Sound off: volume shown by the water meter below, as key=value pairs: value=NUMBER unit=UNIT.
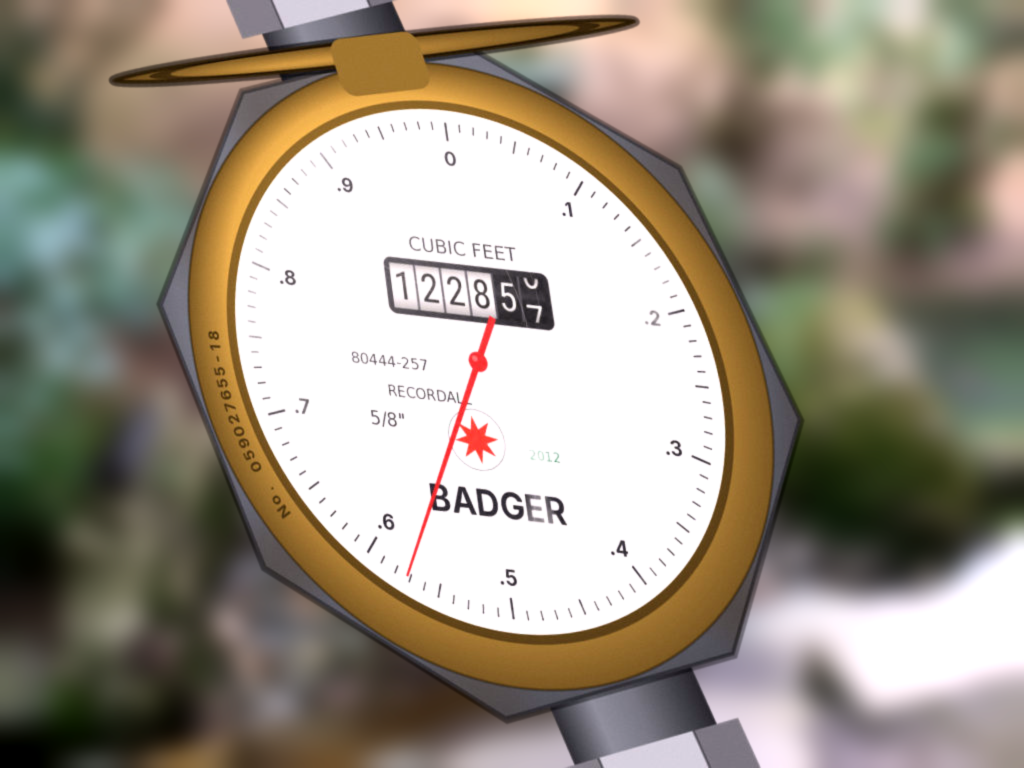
value=122856.57 unit=ft³
